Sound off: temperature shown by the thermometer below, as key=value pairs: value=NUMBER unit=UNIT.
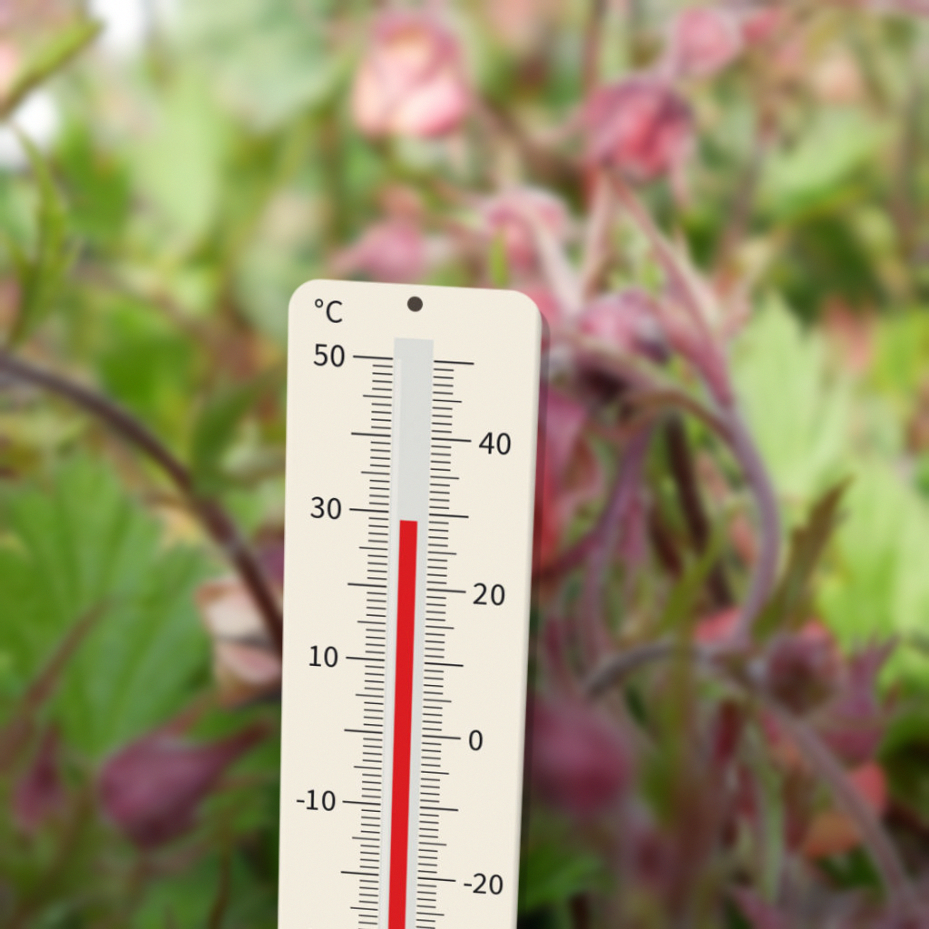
value=29 unit=°C
